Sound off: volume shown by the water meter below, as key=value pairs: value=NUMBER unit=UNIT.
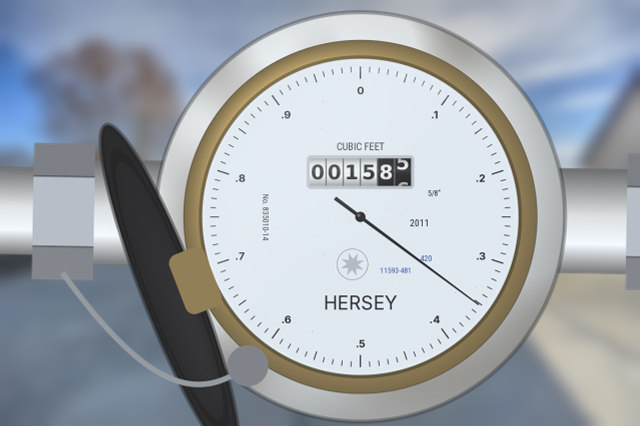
value=1585.35 unit=ft³
